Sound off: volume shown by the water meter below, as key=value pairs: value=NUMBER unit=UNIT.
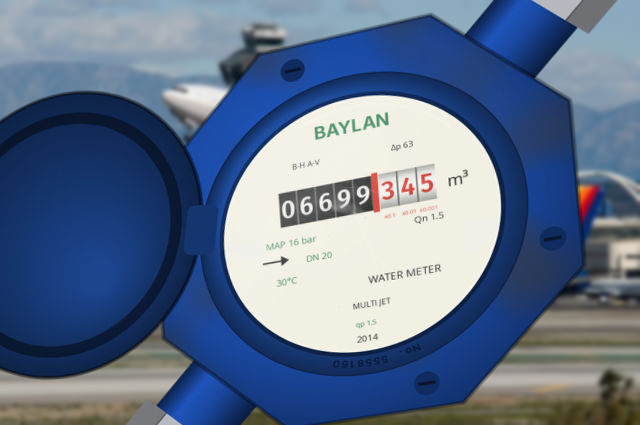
value=6699.345 unit=m³
